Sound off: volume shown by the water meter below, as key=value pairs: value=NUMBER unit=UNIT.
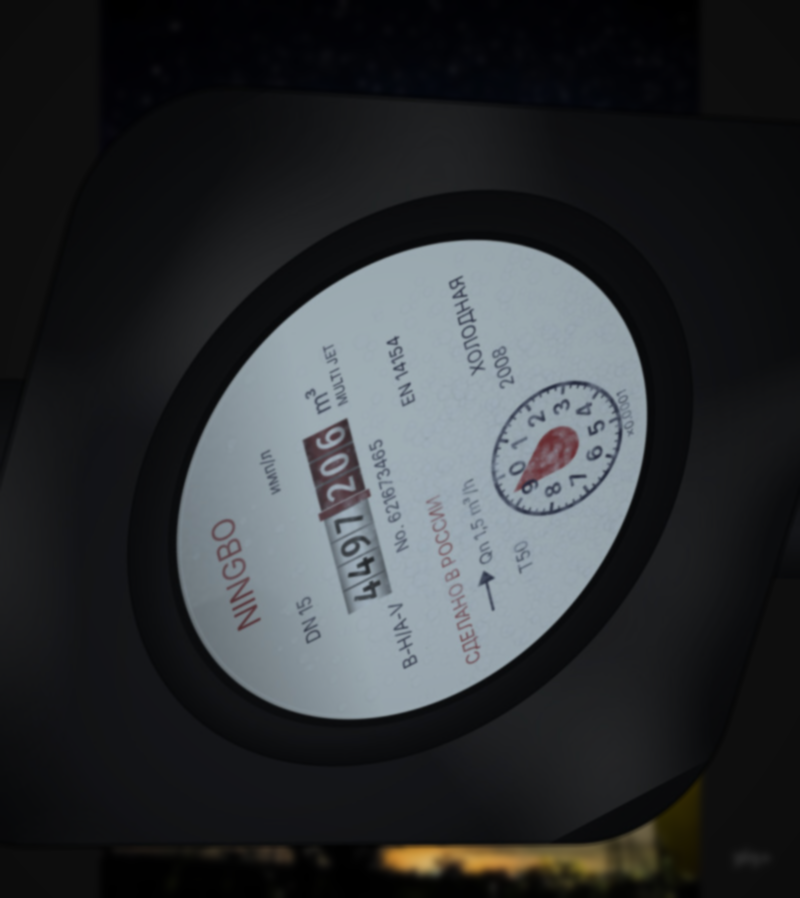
value=4497.2059 unit=m³
